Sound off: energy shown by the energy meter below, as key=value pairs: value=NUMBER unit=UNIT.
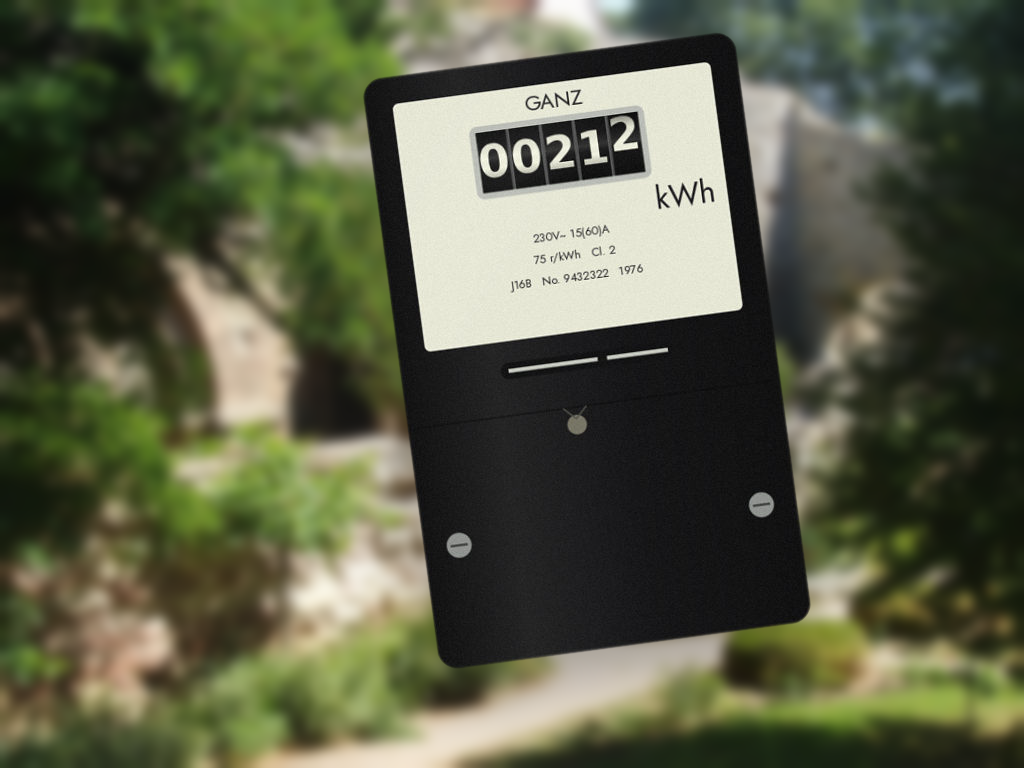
value=212 unit=kWh
